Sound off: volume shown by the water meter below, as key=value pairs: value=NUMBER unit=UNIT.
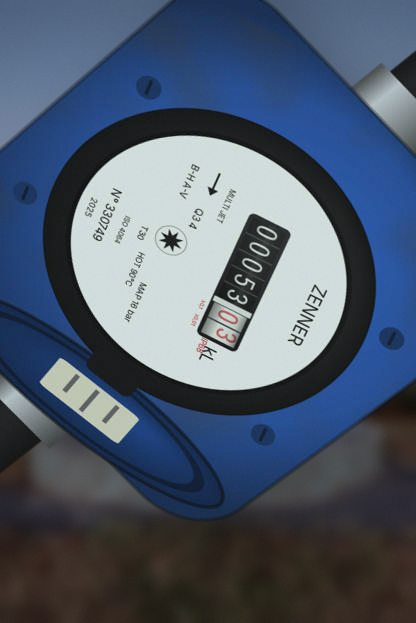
value=53.03 unit=kL
